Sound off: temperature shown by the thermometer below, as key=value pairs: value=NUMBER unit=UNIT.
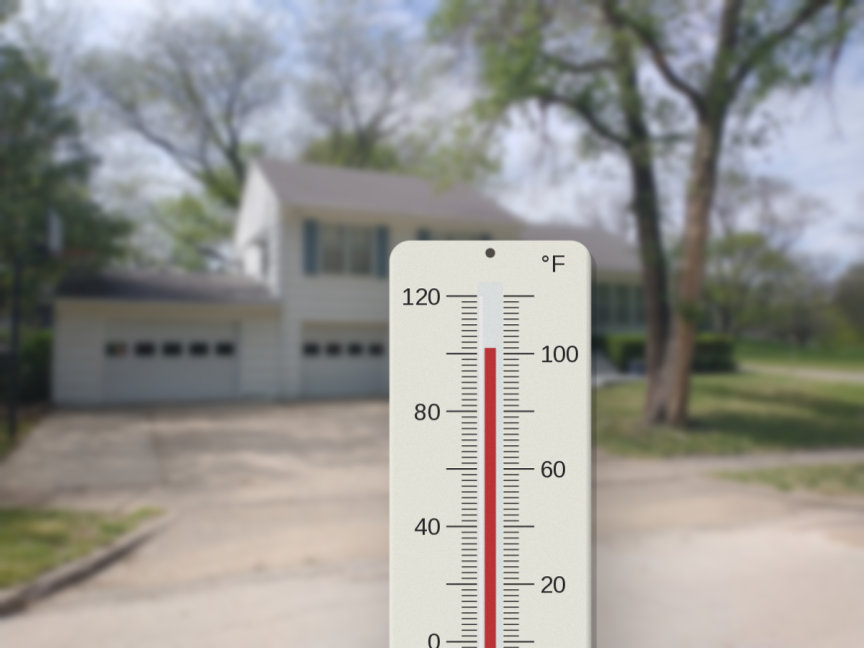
value=102 unit=°F
